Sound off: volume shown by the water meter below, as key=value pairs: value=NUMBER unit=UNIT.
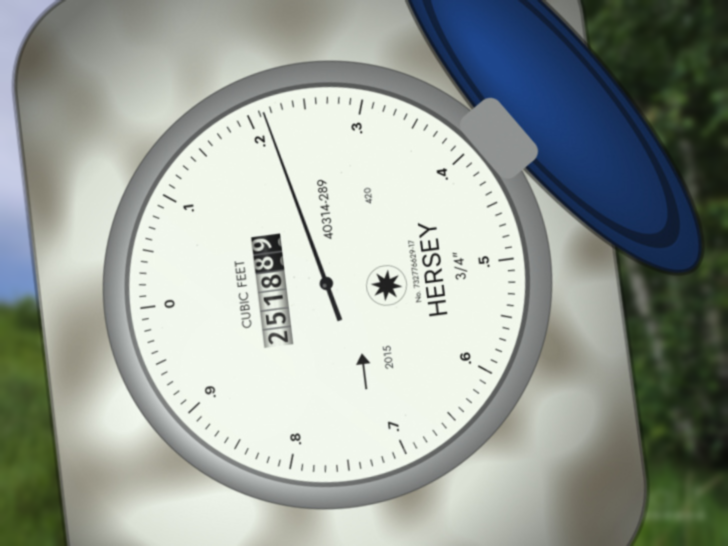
value=251889.21 unit=ft³
